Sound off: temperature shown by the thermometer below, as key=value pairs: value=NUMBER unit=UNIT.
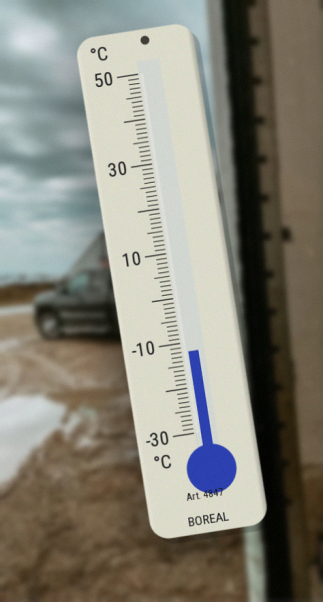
value=-12 unit=°C
